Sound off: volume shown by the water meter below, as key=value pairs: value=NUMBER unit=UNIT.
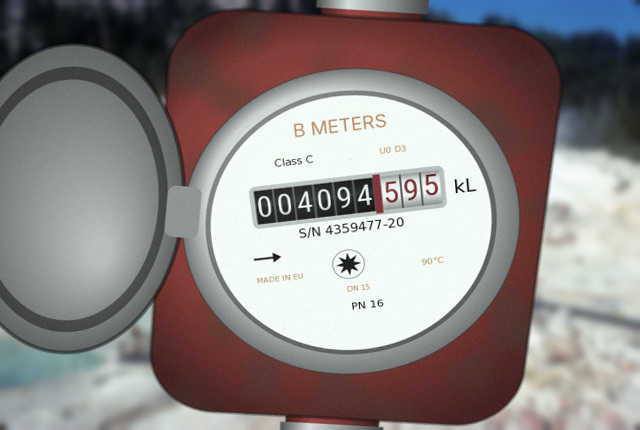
value=4094.595 unit=kL
